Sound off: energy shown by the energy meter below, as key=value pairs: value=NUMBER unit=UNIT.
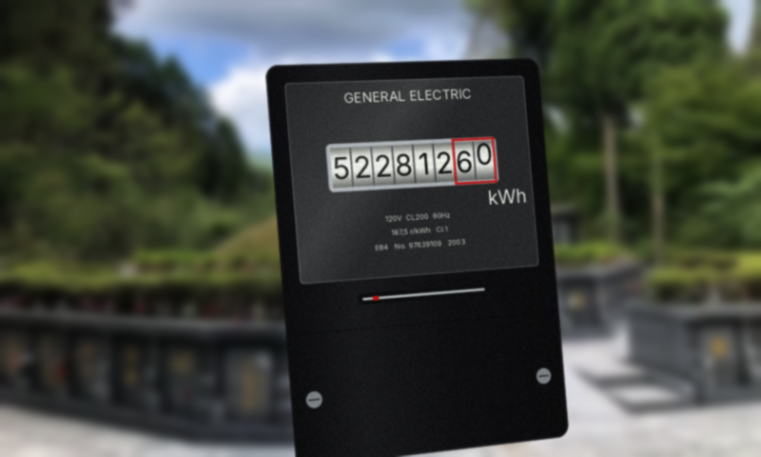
value=522812.60 unit=kWh
